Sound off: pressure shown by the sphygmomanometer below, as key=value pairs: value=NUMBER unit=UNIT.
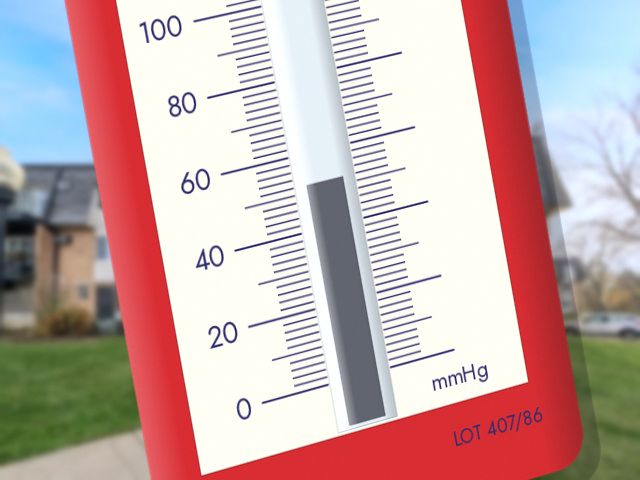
value=52 unit=mmHg
